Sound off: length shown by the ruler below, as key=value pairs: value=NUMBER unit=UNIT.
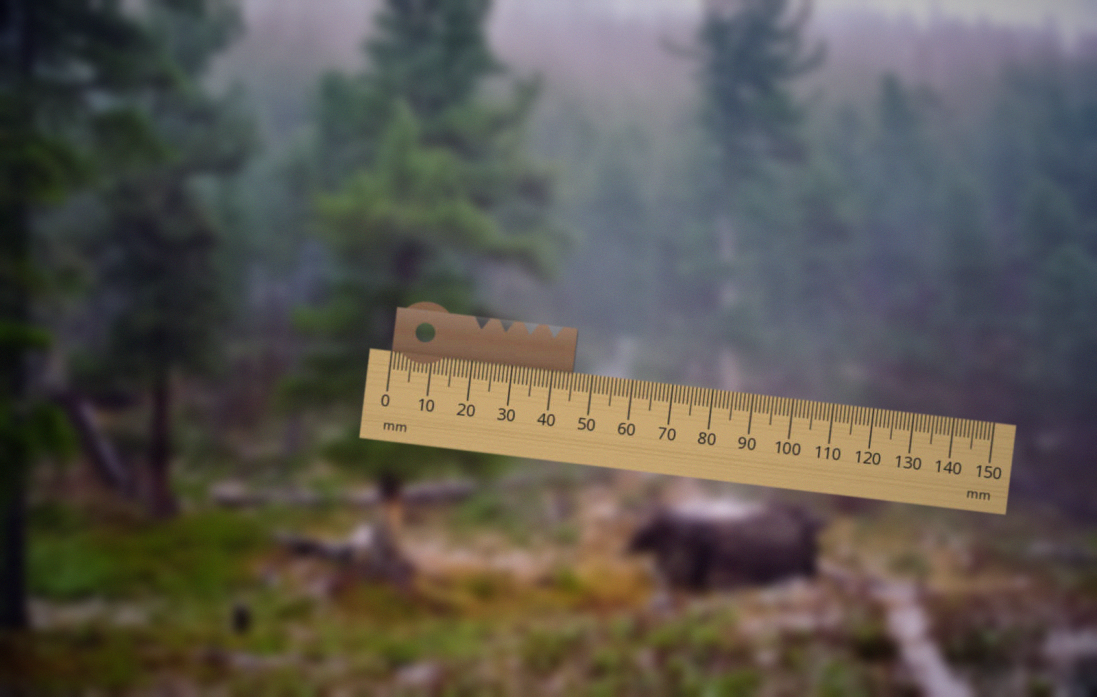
value=45 unit=mm
